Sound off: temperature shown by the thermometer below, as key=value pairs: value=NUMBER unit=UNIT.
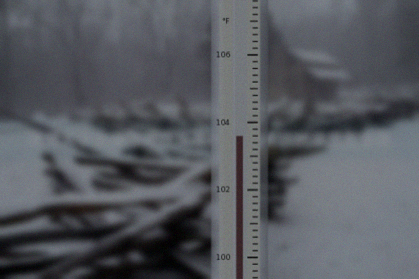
value=103.6 unit=°F
